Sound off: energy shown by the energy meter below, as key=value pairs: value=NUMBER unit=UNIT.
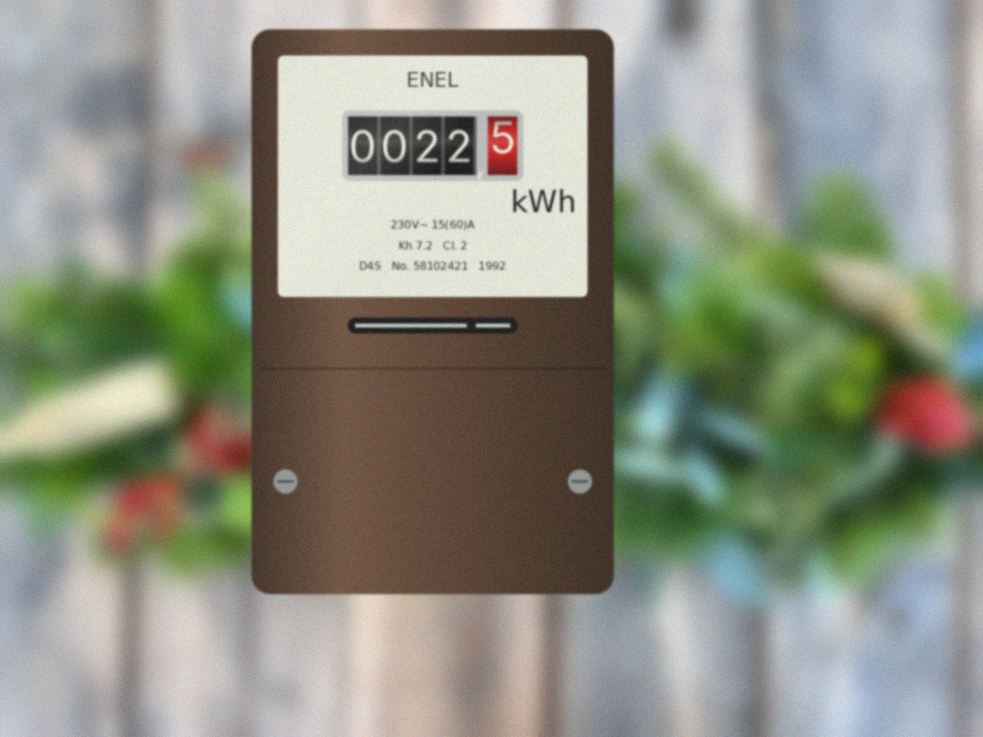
value=22.5 unit=kWh
